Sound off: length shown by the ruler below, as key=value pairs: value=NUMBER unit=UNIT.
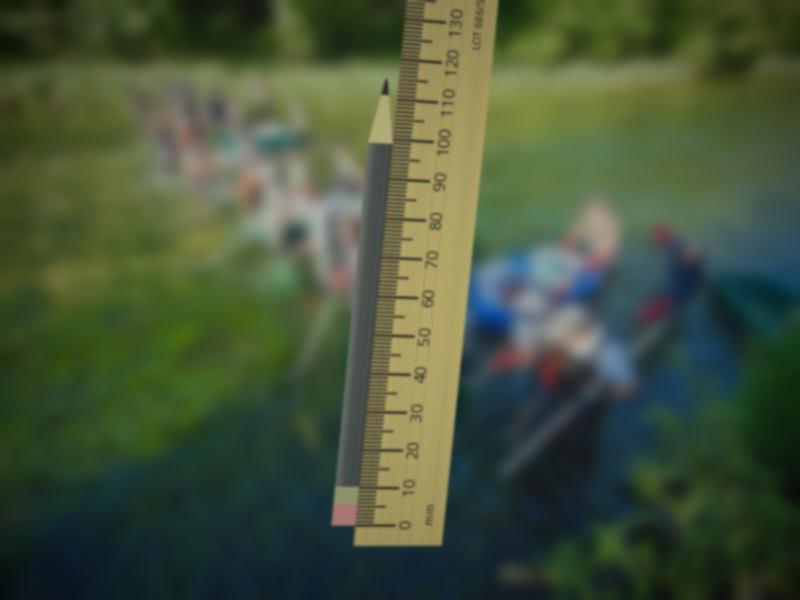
value=115 unit=mm
